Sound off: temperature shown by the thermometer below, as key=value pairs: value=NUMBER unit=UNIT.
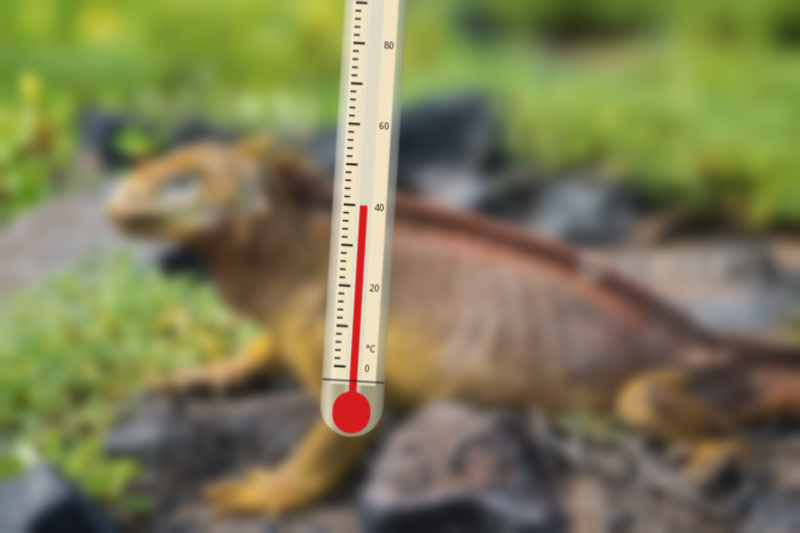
value=40 unit=°C
